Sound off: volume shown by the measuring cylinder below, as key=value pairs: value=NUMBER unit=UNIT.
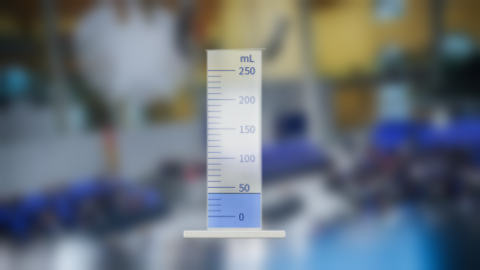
value=40 unit=mL
